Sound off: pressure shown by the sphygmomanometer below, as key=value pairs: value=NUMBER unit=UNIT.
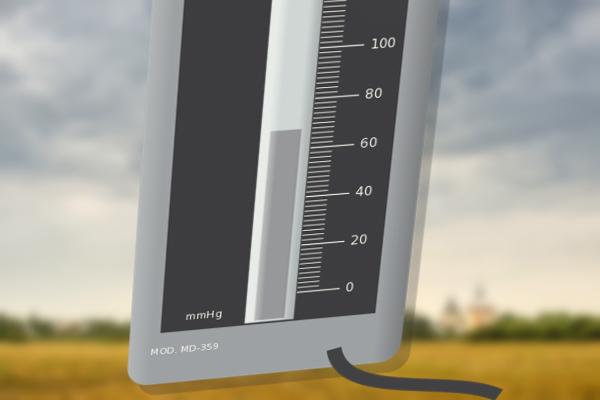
value=68 unit=mmHg
